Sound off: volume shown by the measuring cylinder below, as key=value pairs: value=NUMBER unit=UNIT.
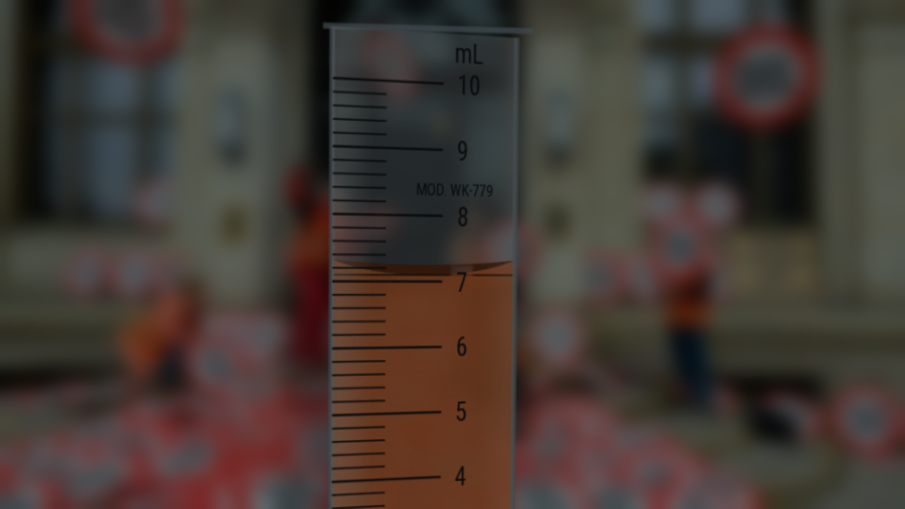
value=7.1 unit=mL
